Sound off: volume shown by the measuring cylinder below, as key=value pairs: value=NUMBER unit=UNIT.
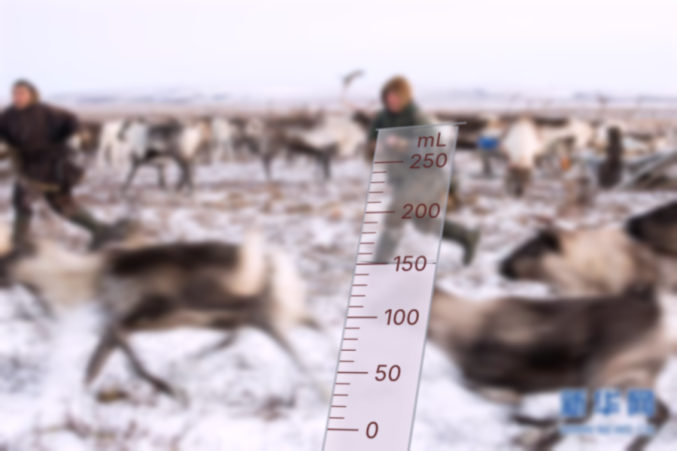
value=150 unit=mL
